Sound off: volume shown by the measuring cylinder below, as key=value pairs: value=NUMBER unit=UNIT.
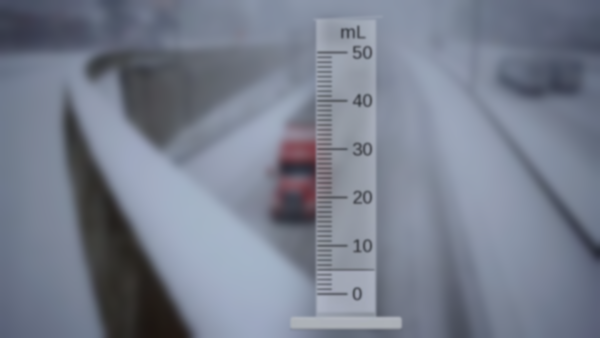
value=5 unit=mL
